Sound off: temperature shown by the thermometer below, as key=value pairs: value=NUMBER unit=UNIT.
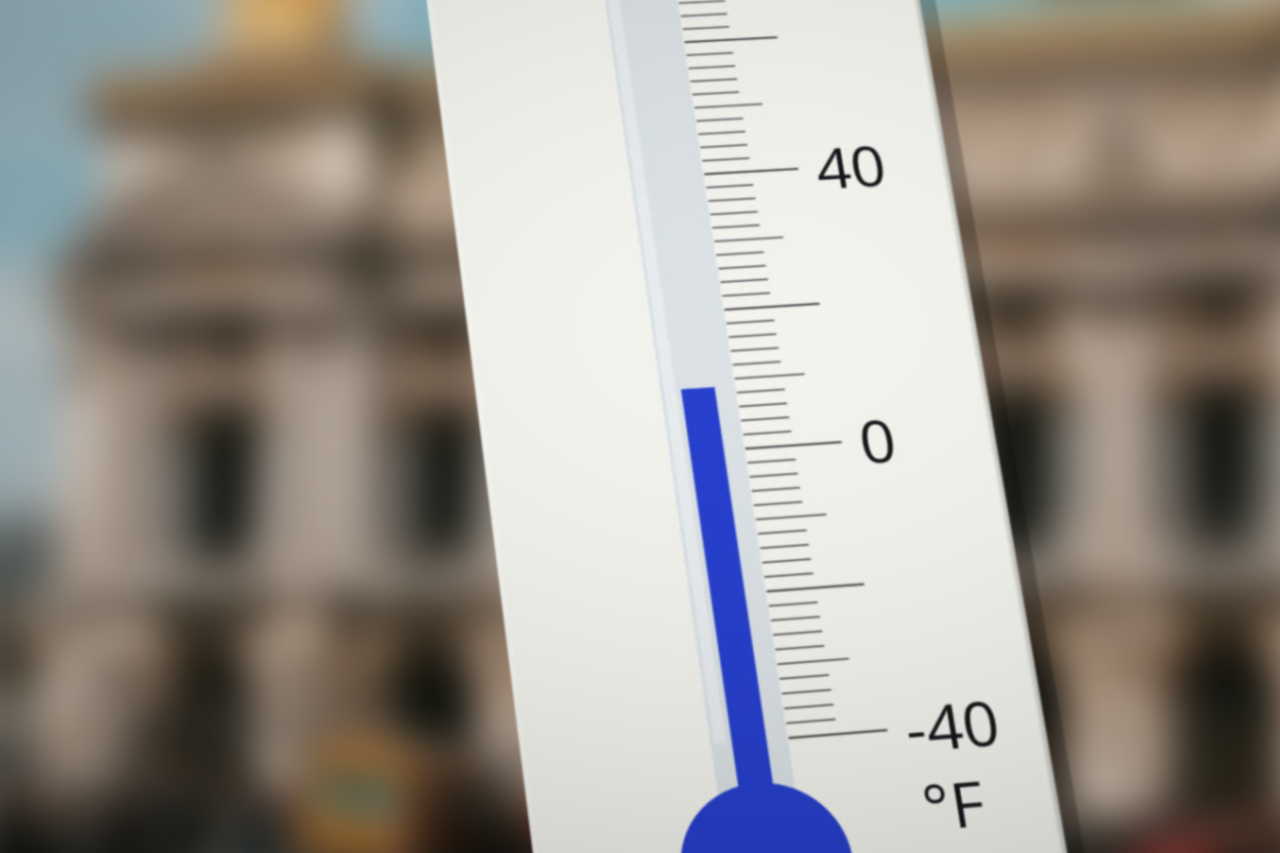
value=9 unit=°F
